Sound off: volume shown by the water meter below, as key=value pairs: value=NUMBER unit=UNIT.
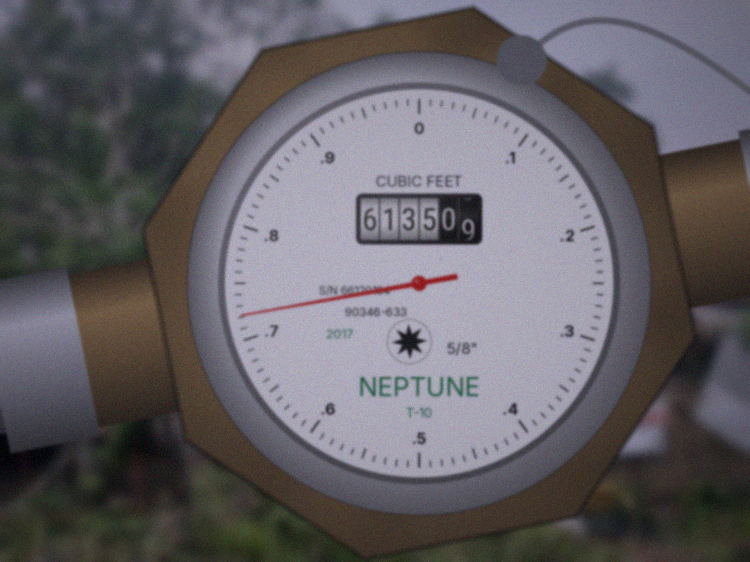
value=613508.72 unit=ft³
